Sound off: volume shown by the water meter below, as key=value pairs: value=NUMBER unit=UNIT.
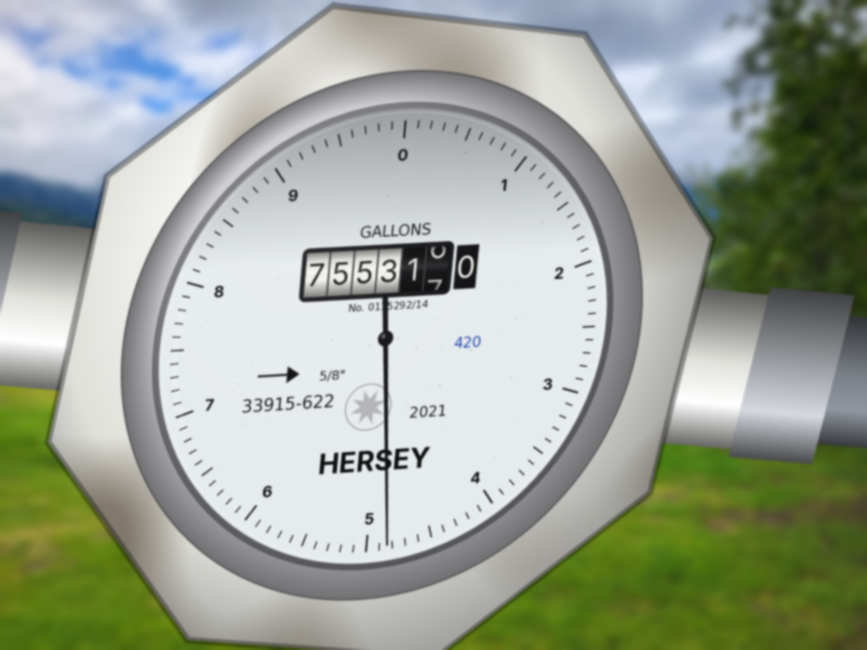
value=7553164.8 unit=gal
